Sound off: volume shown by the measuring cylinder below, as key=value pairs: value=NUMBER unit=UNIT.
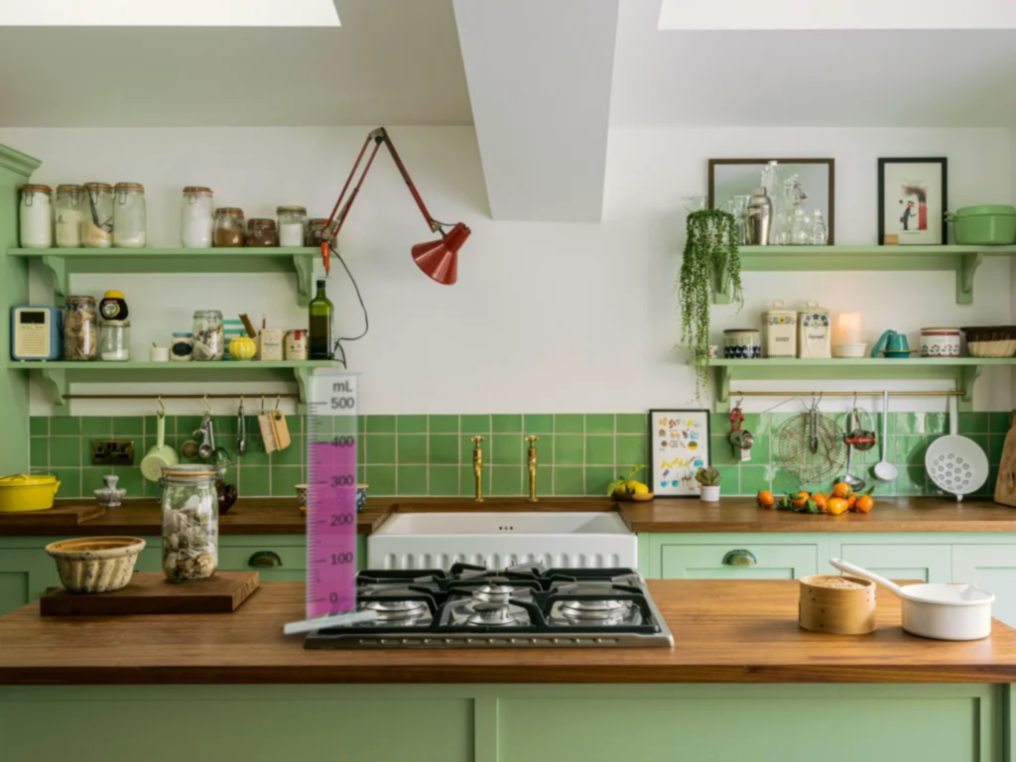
value=400 unit=mL
